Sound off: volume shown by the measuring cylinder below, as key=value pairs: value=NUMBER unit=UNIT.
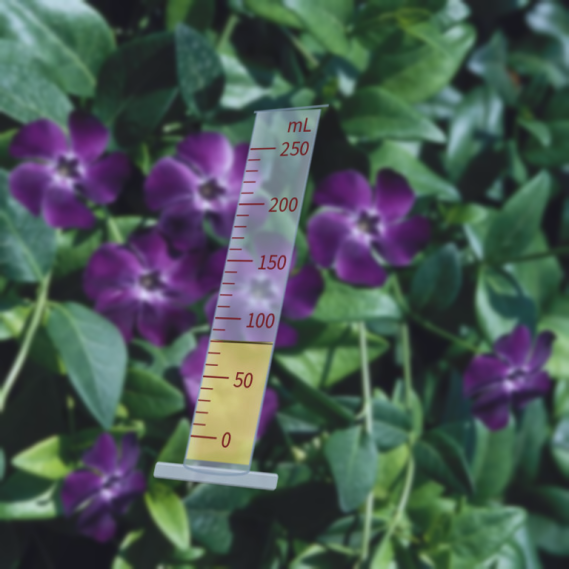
value=80 unit=mL
